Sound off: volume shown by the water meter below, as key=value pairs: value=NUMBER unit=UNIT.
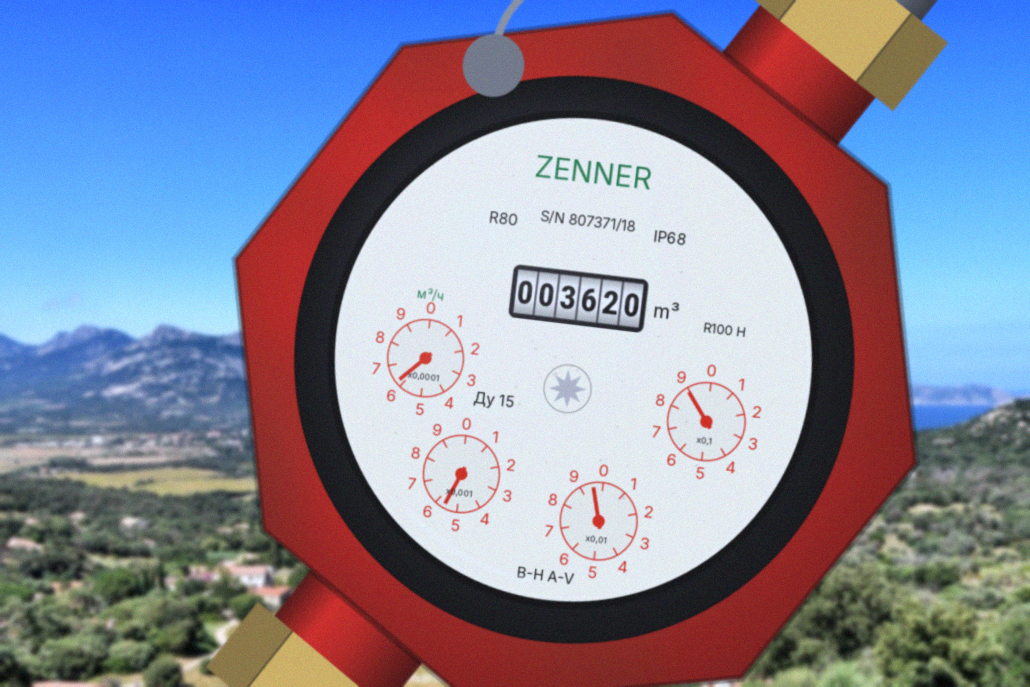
value=3620.8956 unit=m³
